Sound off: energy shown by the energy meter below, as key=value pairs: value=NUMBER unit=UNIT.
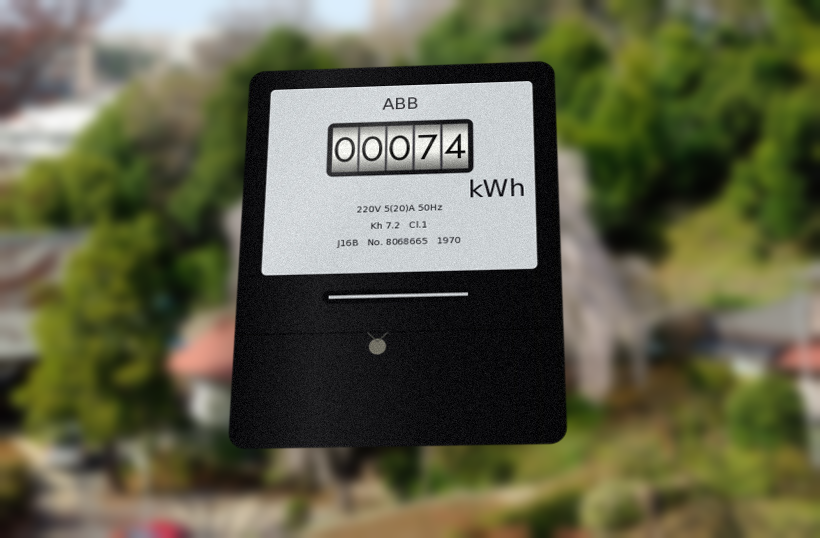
value=74 unit=kWh
